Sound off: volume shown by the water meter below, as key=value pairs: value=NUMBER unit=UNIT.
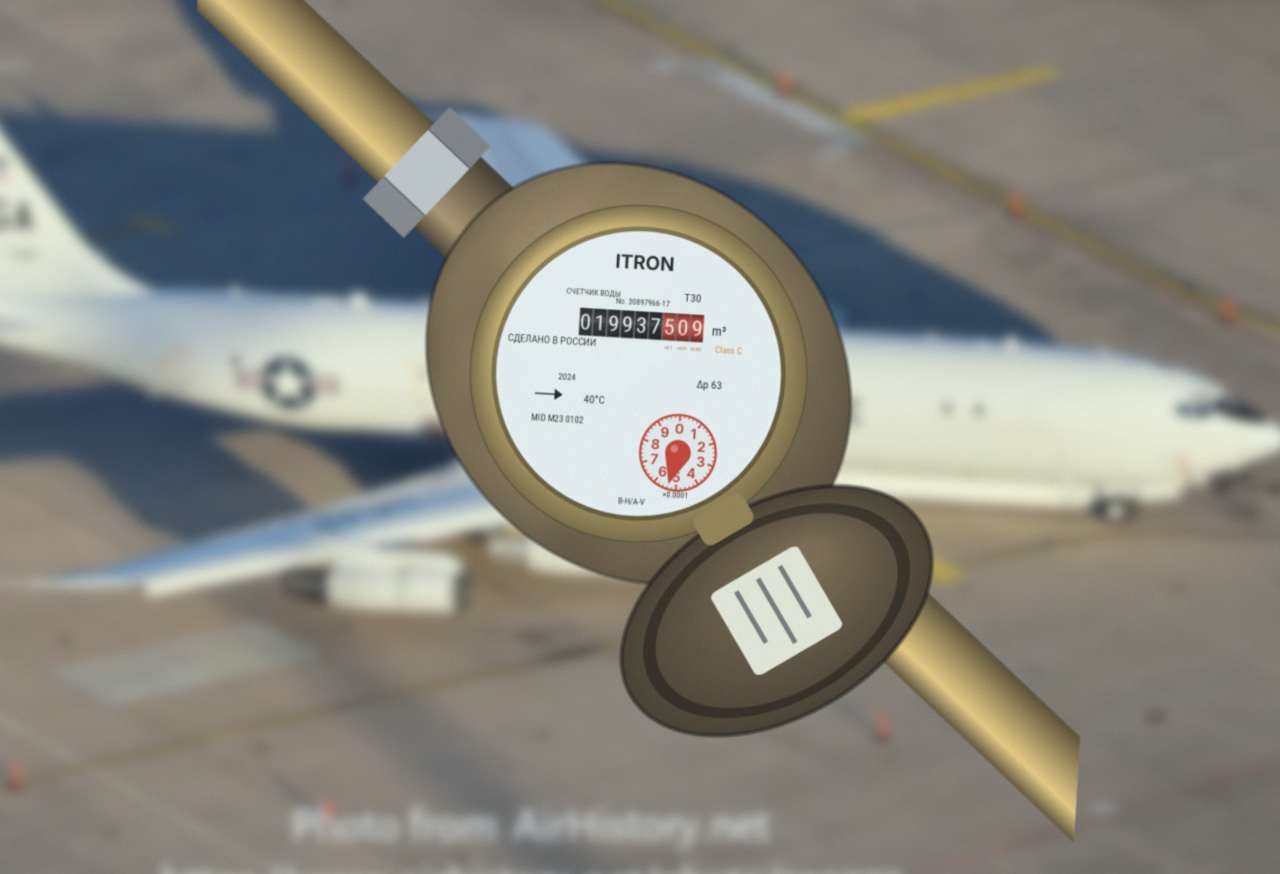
value=19937.5095 unit=m³
